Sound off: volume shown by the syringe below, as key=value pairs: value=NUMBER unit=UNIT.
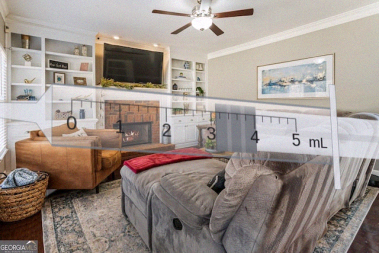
value=3.1 unit=mL
